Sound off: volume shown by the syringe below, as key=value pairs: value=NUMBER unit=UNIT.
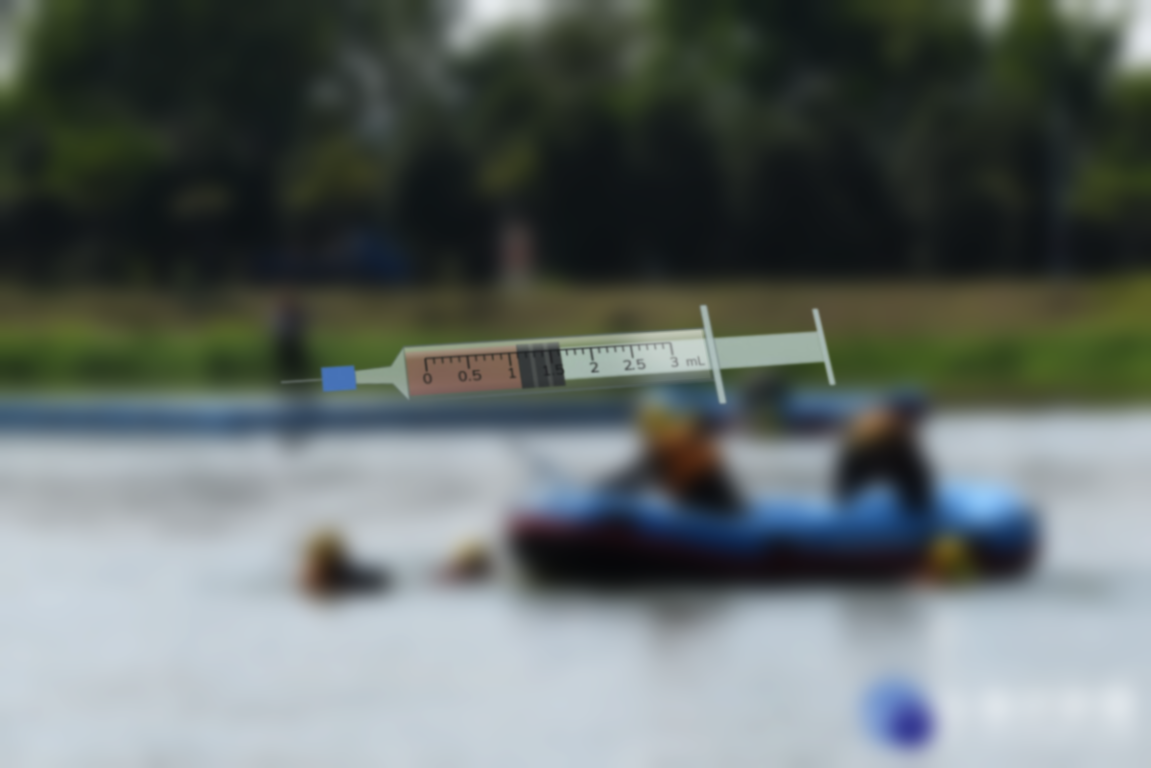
value=1.1 unit=mL
